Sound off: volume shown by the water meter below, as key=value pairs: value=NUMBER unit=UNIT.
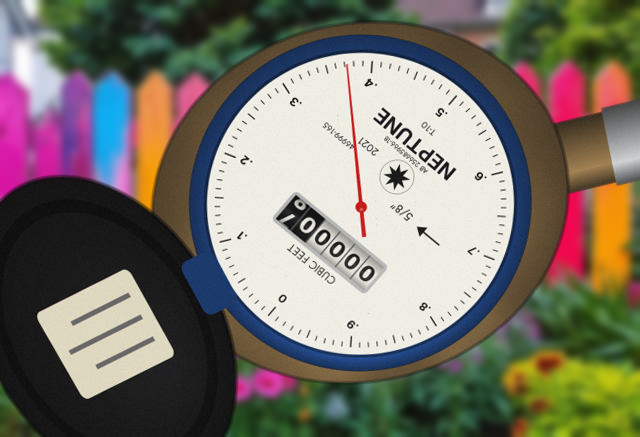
value=7.37 unit=ft³
